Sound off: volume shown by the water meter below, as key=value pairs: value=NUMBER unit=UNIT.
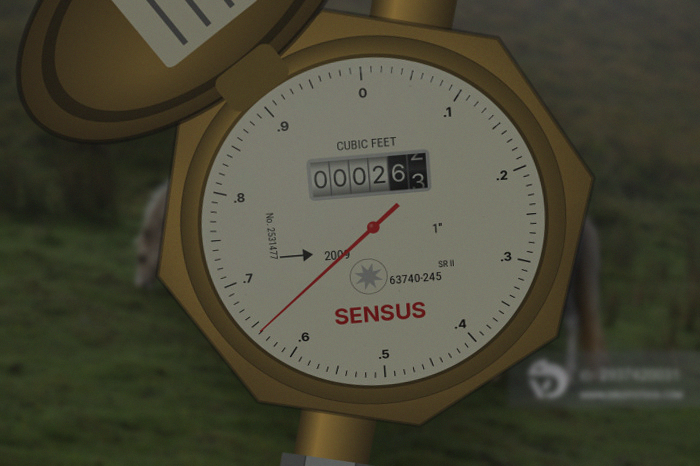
value=262.64 unit=ft³
